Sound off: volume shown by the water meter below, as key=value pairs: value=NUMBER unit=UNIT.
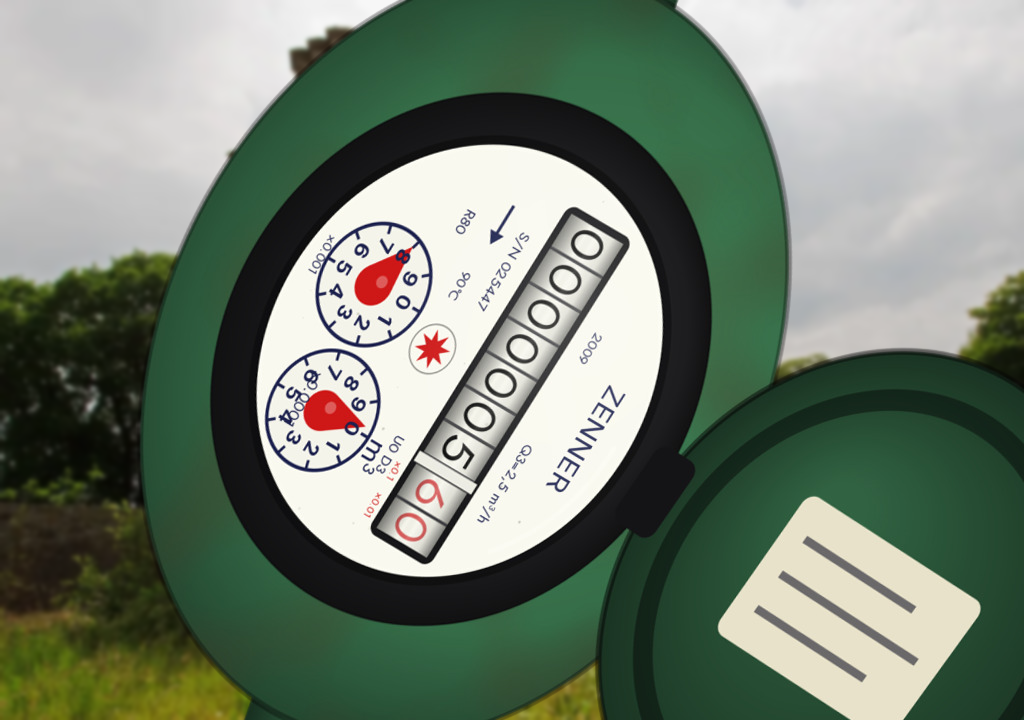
value=5.6079 unit=m³
